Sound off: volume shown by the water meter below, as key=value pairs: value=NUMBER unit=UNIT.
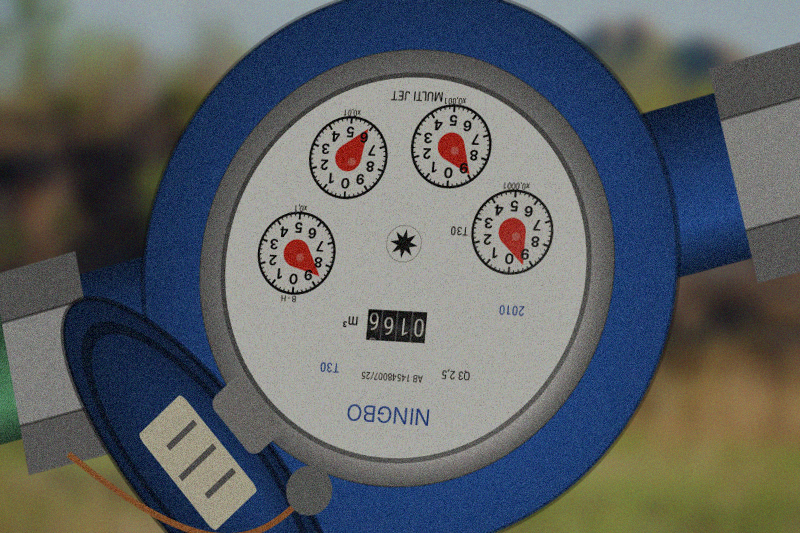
value=165.8589 unit=m³
